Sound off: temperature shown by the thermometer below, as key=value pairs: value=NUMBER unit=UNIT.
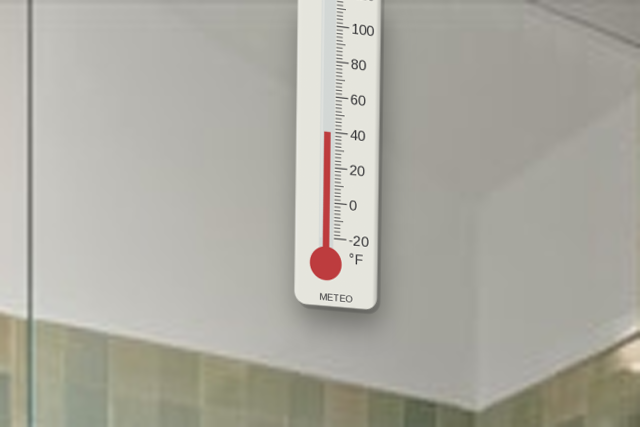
value=40 unit=°F
